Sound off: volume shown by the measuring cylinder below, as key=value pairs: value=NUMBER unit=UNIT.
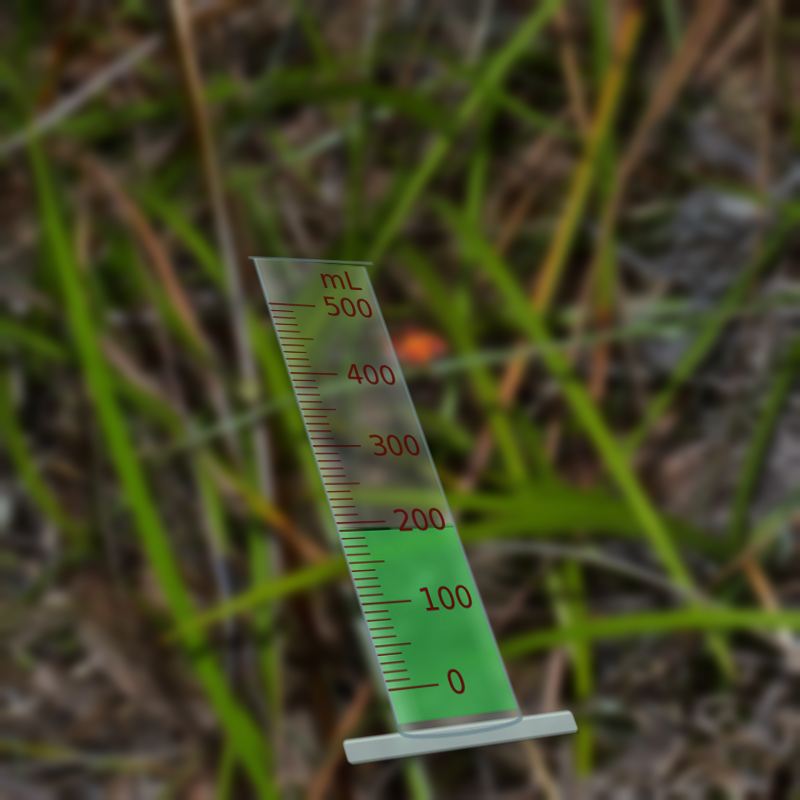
value=190 unit=mL
